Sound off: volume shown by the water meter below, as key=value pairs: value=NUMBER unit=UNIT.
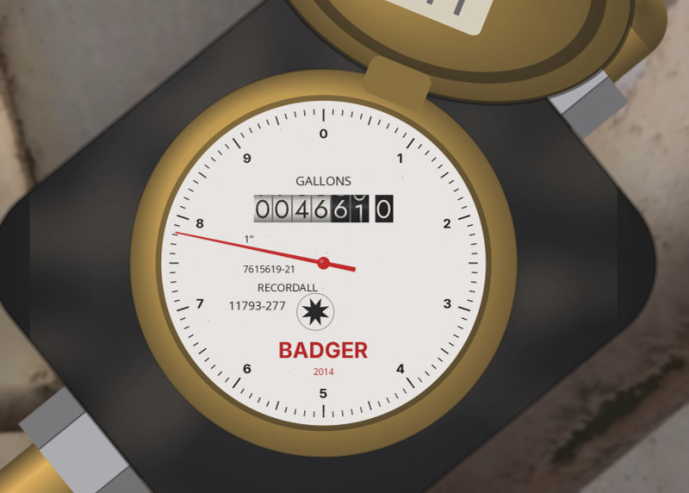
value=46607.8 unit=gal
